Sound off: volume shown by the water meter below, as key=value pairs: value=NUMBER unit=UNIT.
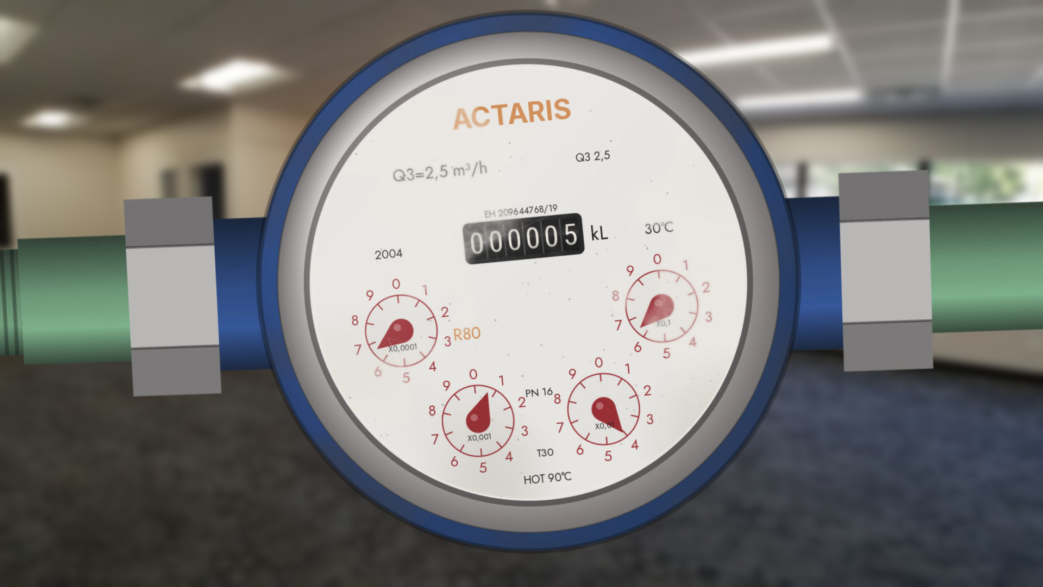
value=5.6406 unit=kL
